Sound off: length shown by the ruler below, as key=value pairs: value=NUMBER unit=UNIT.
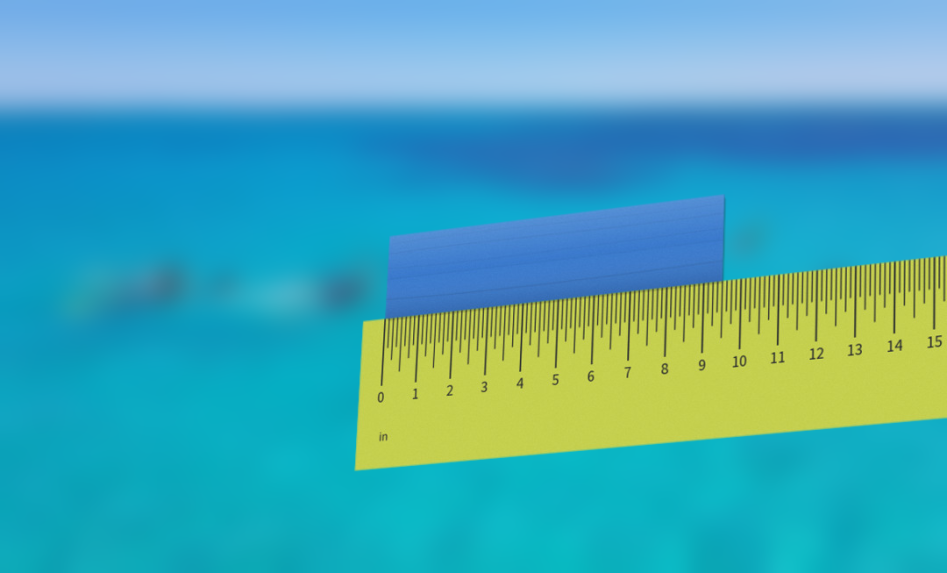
value=9.5 unit=in
